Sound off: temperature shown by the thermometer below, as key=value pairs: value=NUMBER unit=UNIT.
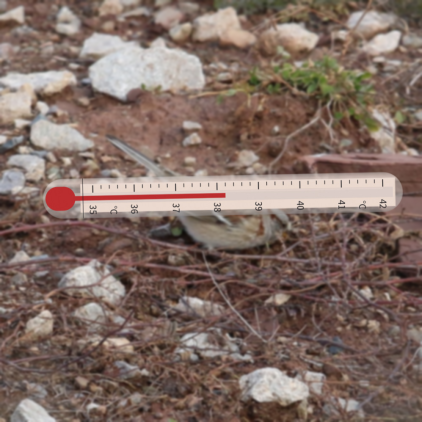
value=38.2 unit=°C
